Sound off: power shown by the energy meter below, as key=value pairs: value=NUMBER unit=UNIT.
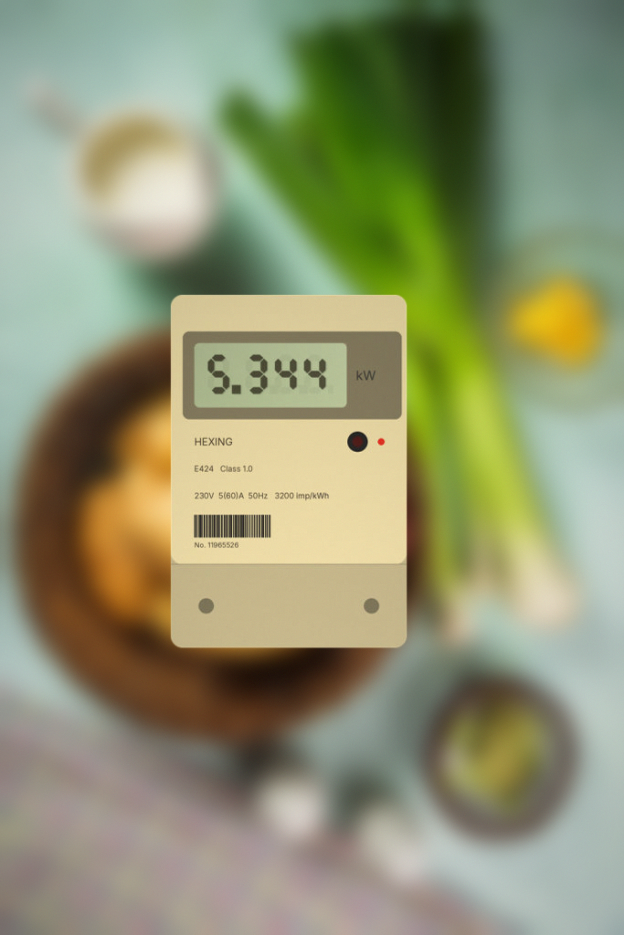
value=5.344 unit=kW
